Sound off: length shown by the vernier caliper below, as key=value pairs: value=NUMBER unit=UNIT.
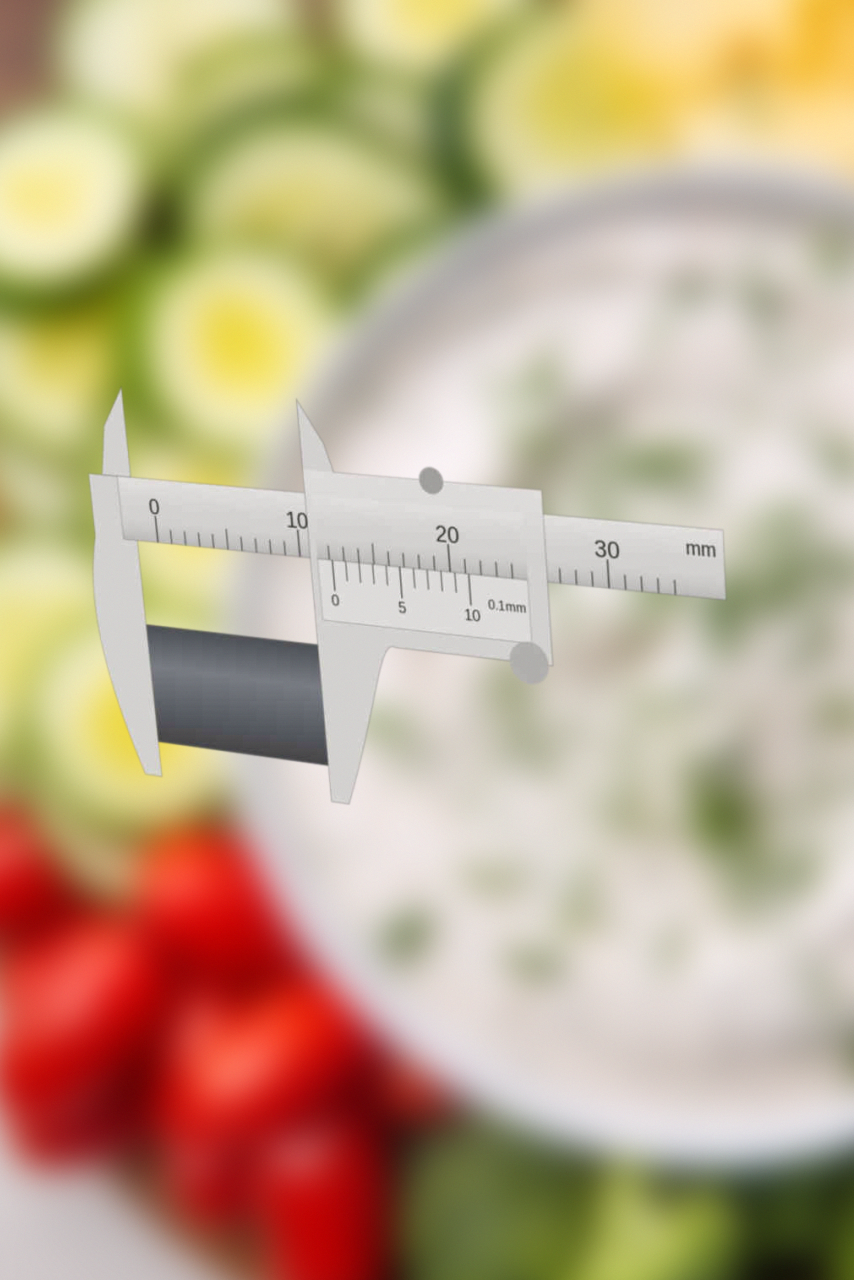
value=12.2 unit=mm
